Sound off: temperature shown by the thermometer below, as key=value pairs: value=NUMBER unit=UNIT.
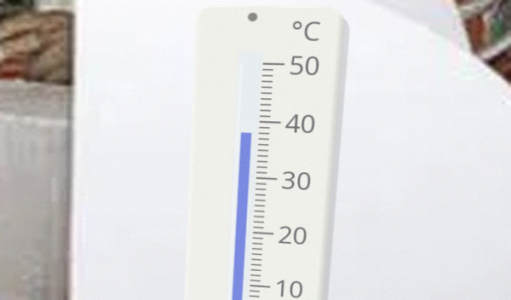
value=38 unit=°C
